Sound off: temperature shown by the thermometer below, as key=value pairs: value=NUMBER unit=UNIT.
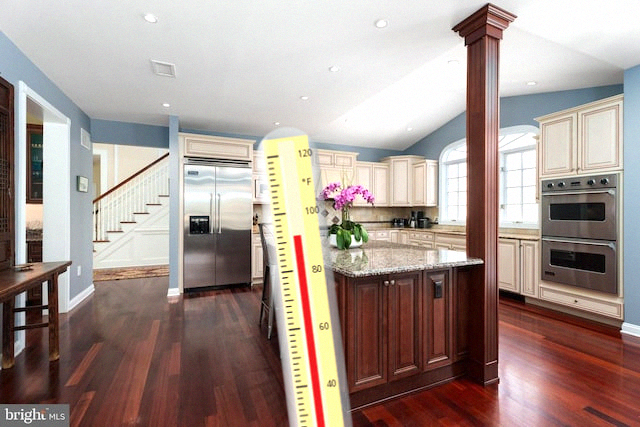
value=92 unit=°F
